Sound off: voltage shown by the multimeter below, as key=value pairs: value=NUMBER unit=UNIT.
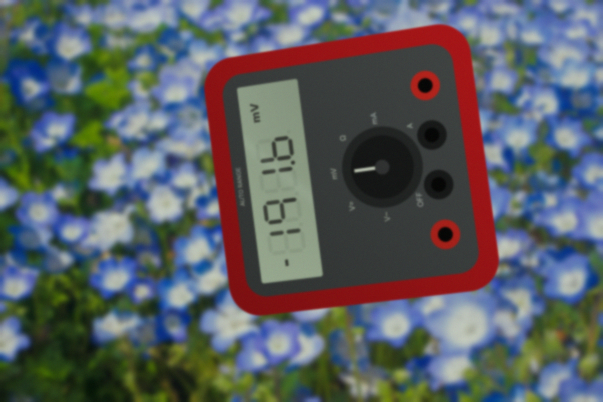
value=-191.6 unit=mV
